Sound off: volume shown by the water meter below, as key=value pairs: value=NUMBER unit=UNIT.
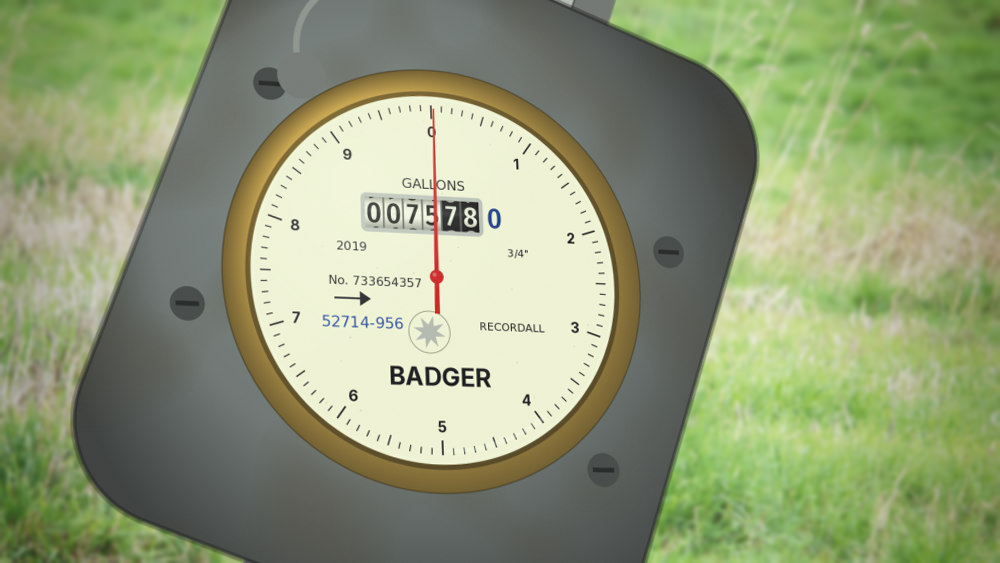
value=75780.0 unit=gal
